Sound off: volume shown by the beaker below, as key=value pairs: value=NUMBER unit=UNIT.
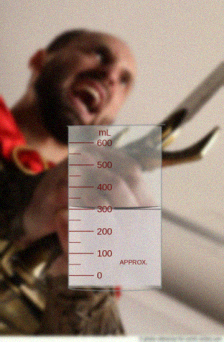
value=300 unit=mL
